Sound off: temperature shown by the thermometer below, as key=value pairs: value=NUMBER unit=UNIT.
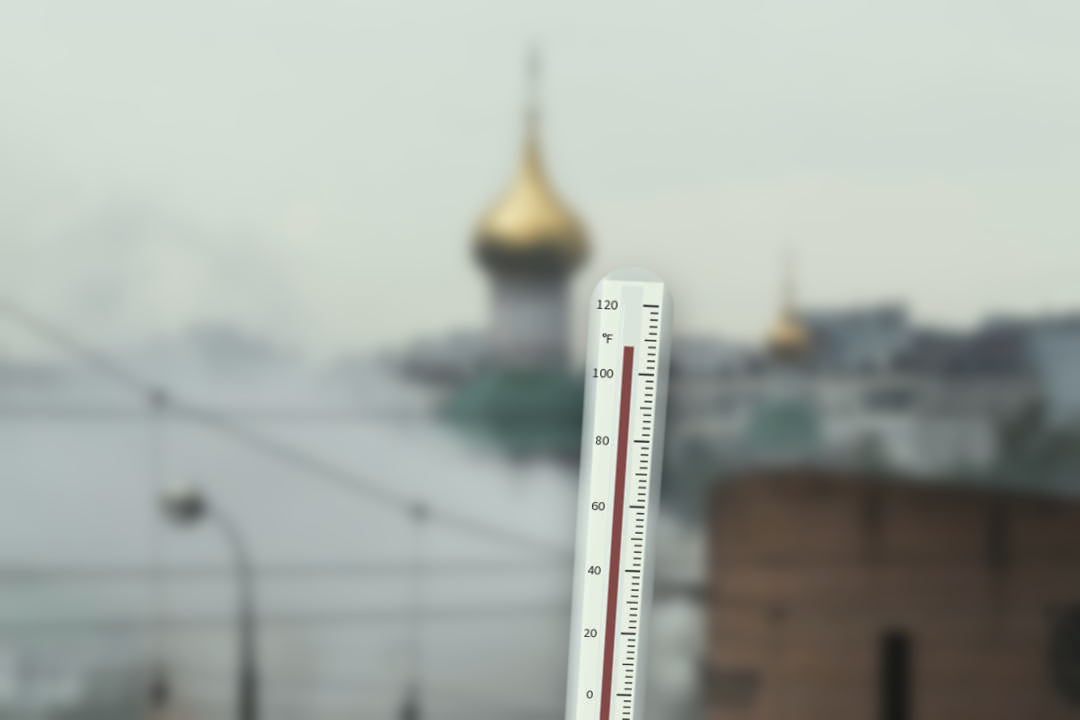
value=108 unit=°F
